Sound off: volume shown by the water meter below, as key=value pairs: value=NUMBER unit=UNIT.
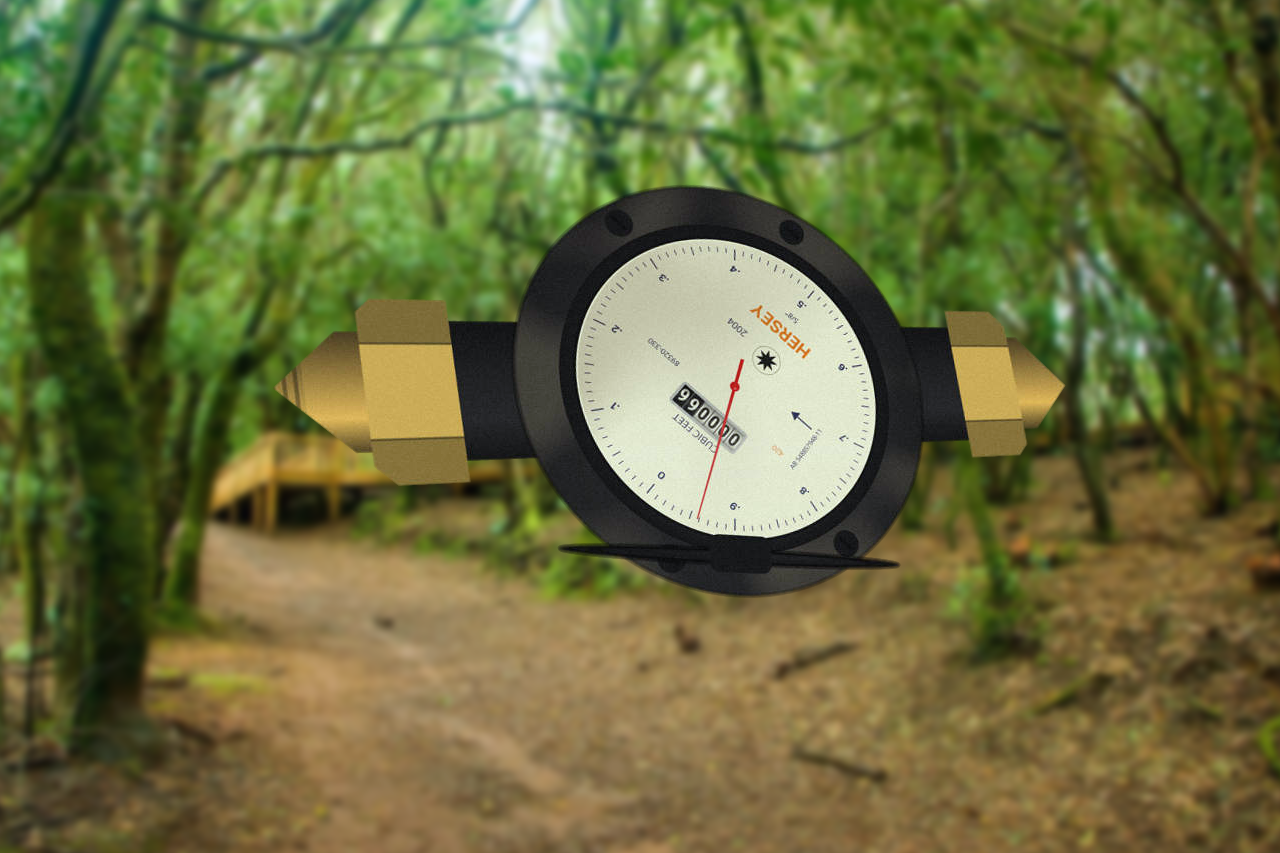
value=65.94 unit=ft³
